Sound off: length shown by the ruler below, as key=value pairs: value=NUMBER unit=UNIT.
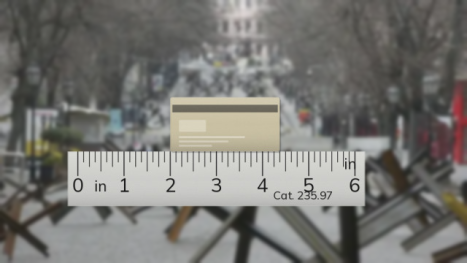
value=2.375 unit=in
